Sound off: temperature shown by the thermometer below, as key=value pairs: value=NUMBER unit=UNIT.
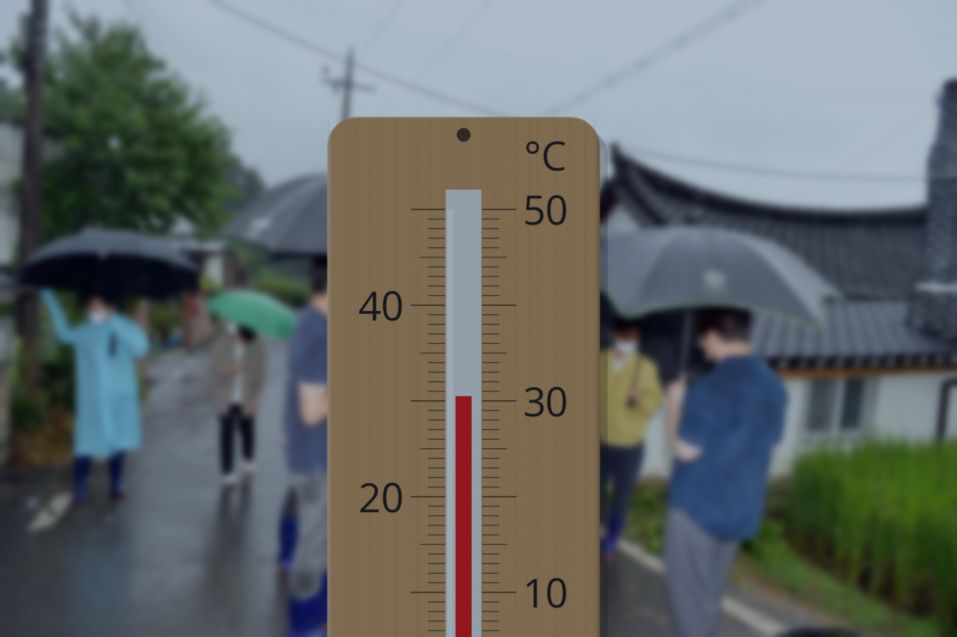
value=30.5 unit=°C
